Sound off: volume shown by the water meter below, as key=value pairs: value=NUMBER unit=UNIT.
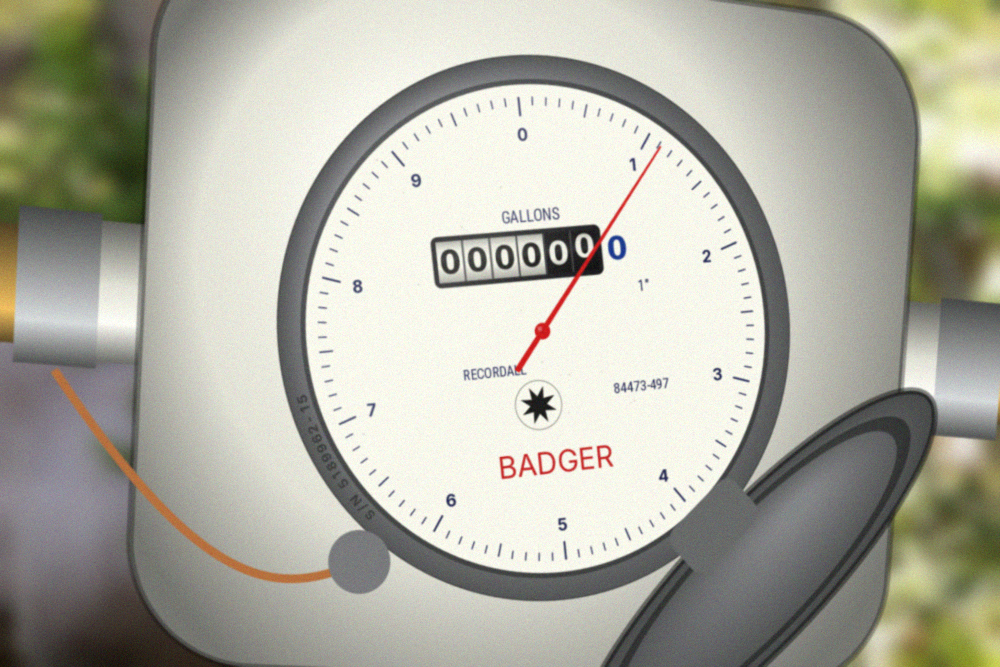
value=1.1 unit=gal
